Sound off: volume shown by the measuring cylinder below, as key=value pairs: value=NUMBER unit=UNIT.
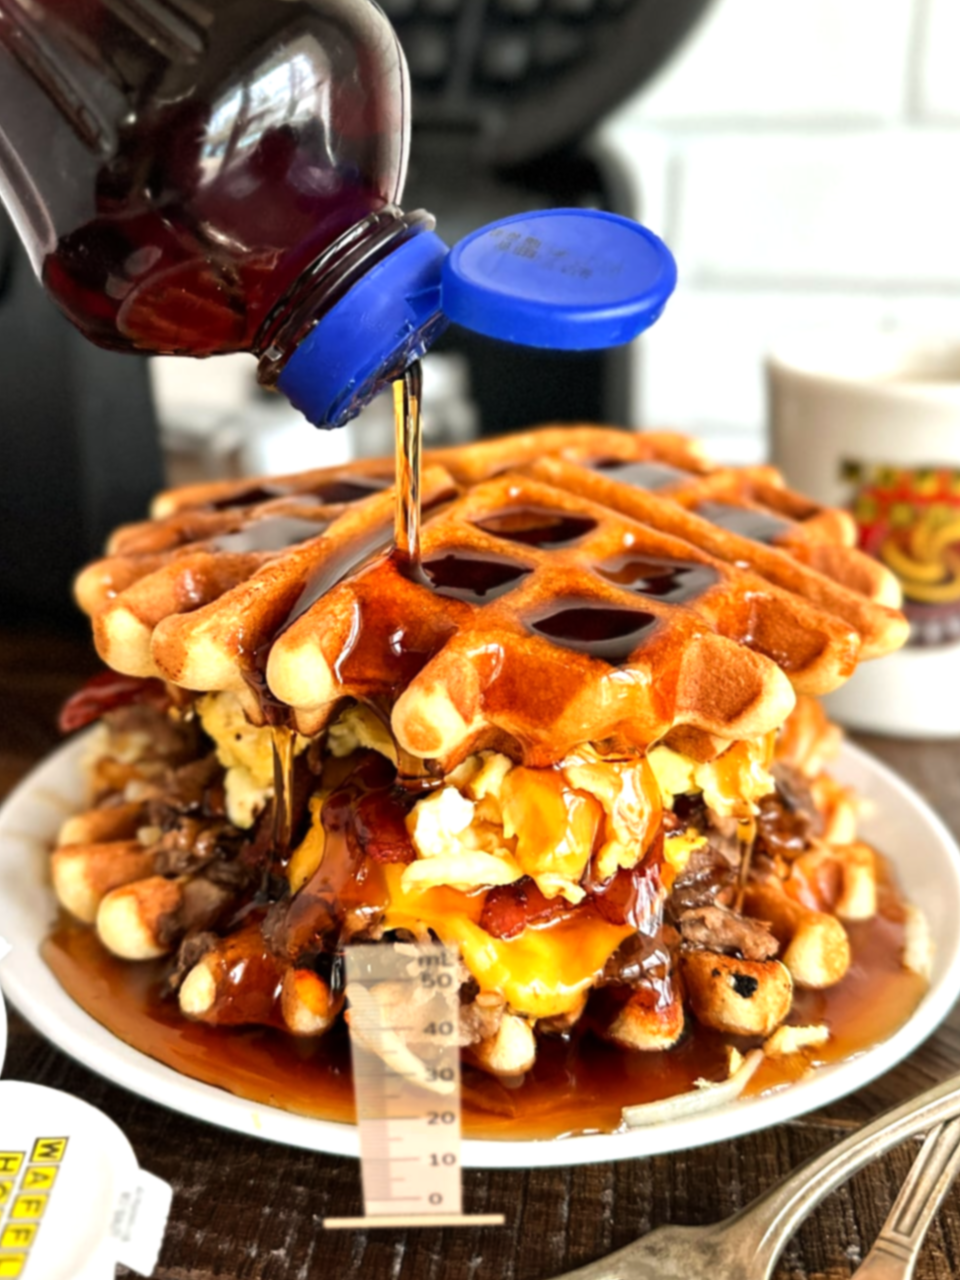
value=20 unit=mL
